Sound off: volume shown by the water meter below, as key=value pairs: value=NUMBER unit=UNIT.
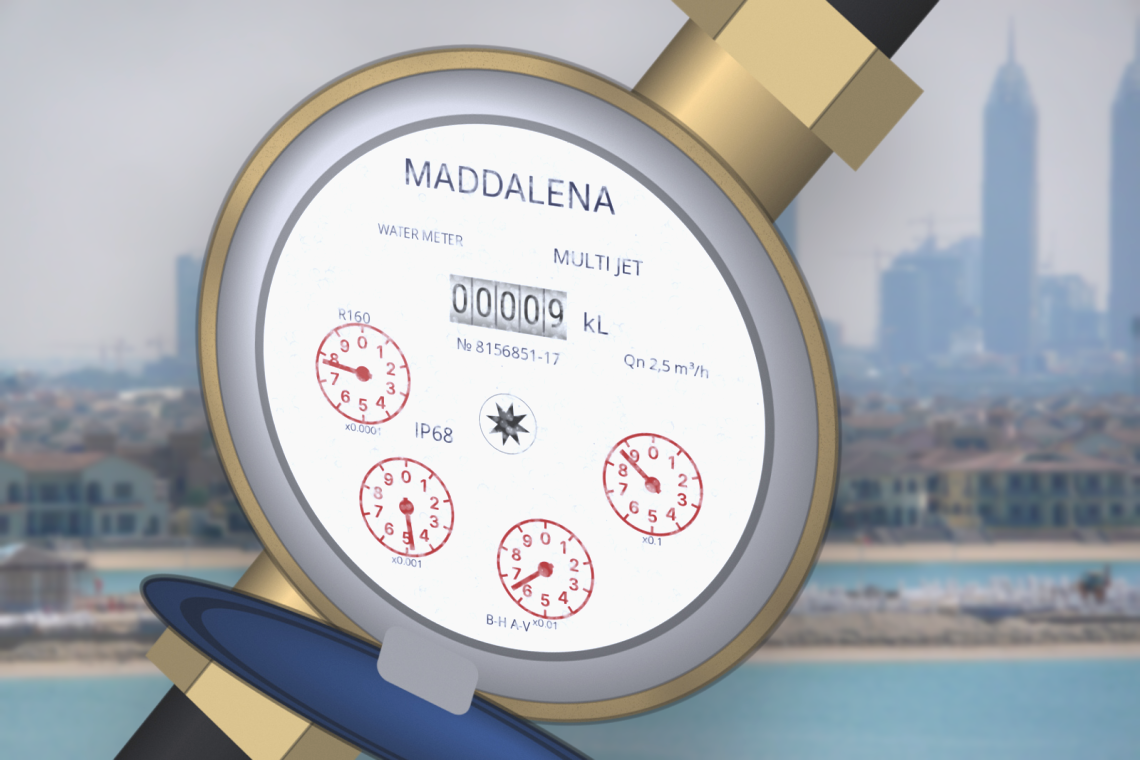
value=9.8647 unit=kL
